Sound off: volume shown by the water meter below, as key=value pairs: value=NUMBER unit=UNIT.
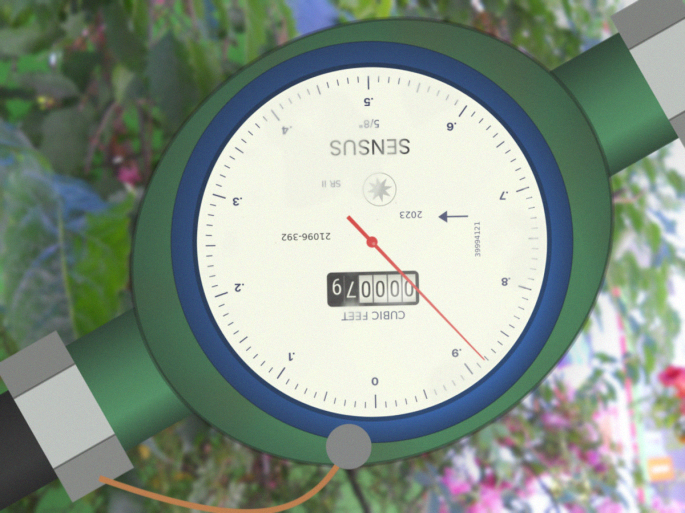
value=78.88 unit=ft³
